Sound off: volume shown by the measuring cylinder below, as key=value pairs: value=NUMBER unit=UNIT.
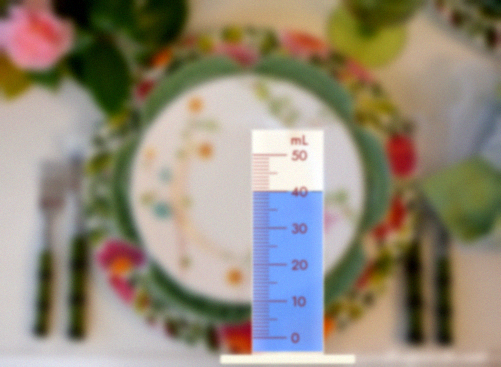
value=40 unit=mL
